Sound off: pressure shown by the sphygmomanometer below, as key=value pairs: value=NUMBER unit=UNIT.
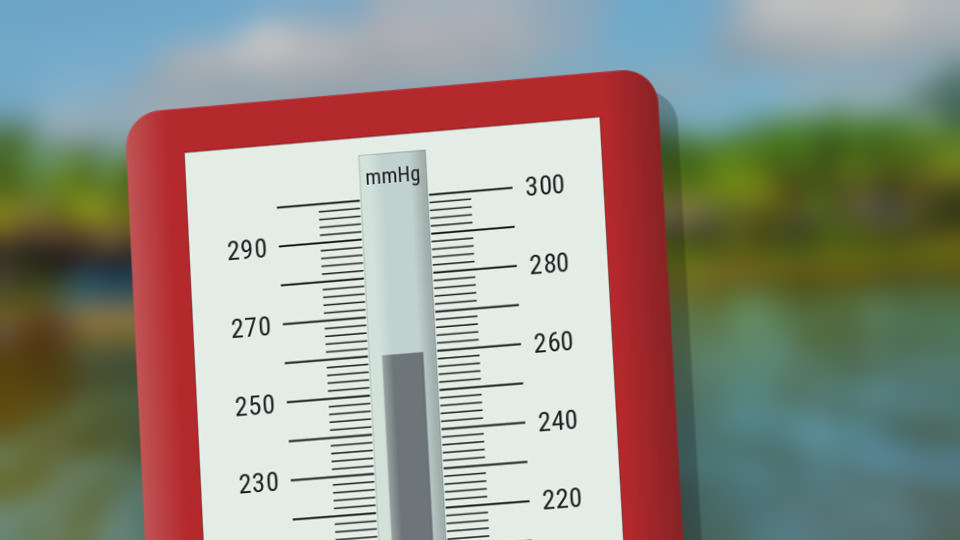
value=260 unit=mmHg
